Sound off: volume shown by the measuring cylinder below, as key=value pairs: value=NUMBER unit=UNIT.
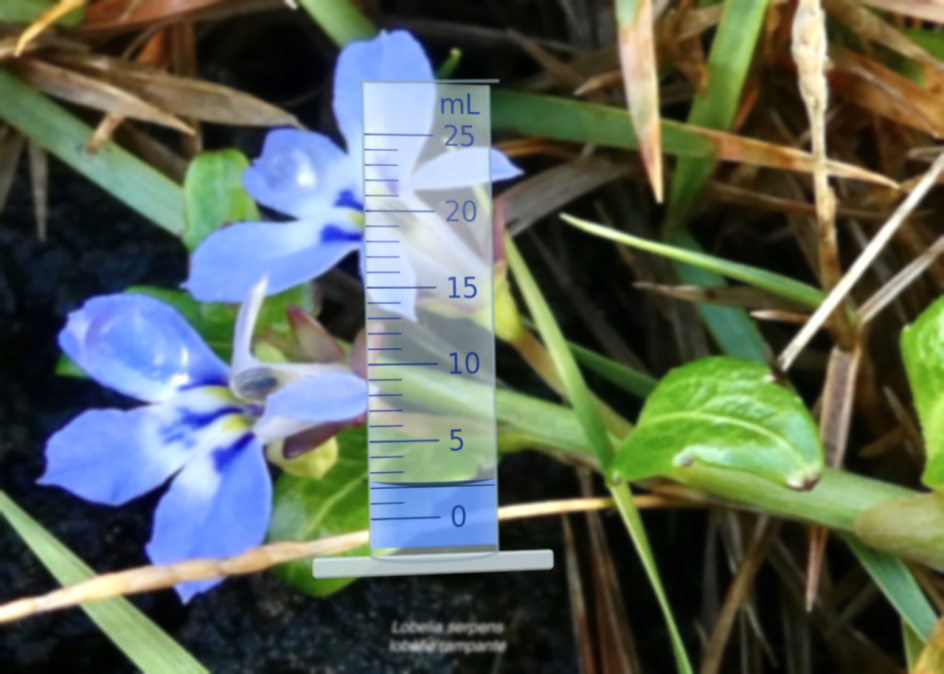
value=2 unit=mL
